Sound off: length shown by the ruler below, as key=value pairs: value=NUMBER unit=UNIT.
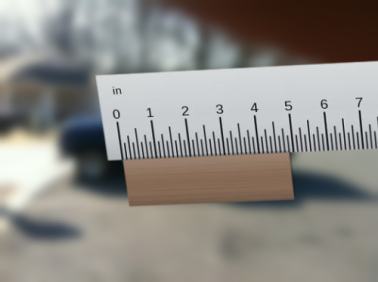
value=4.875 unit=in
